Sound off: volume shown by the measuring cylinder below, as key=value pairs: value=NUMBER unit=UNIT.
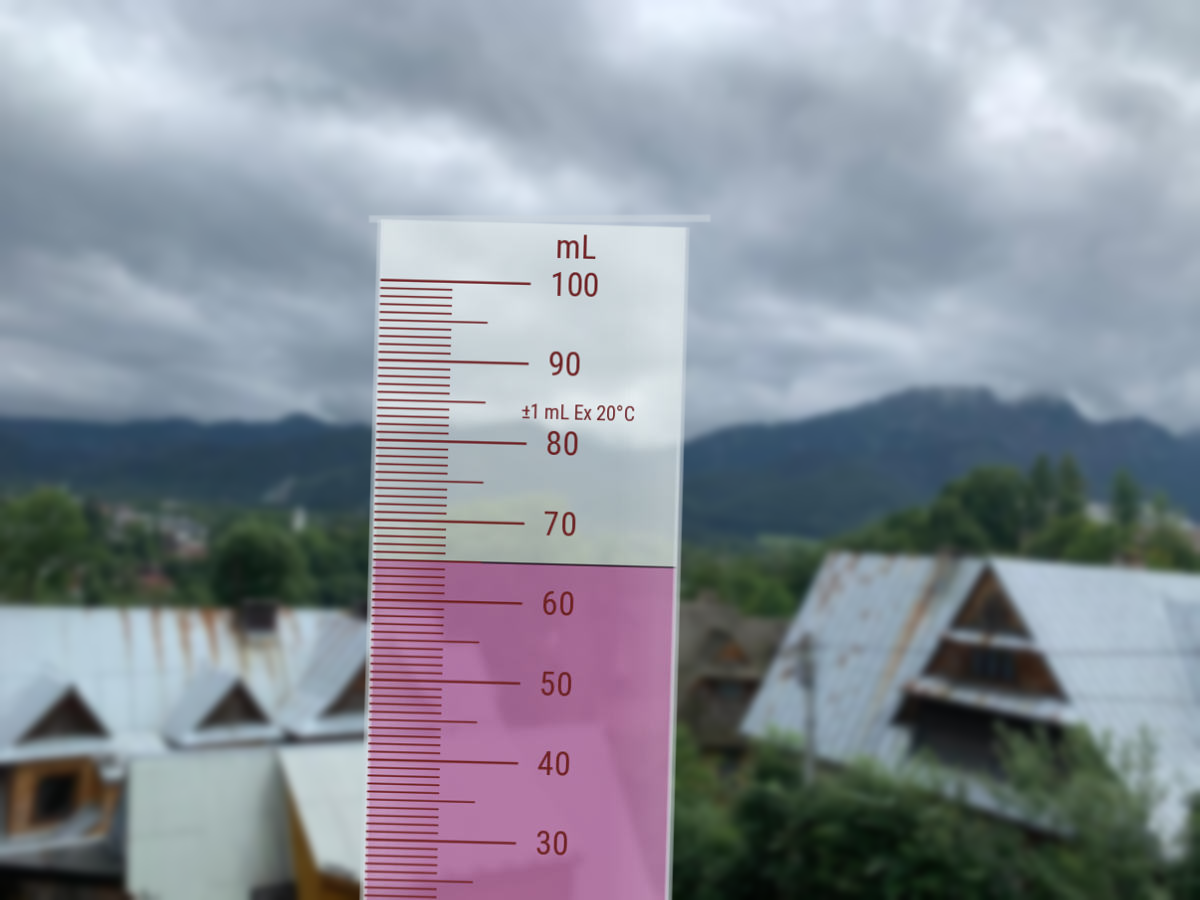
value=65 unit=mL
